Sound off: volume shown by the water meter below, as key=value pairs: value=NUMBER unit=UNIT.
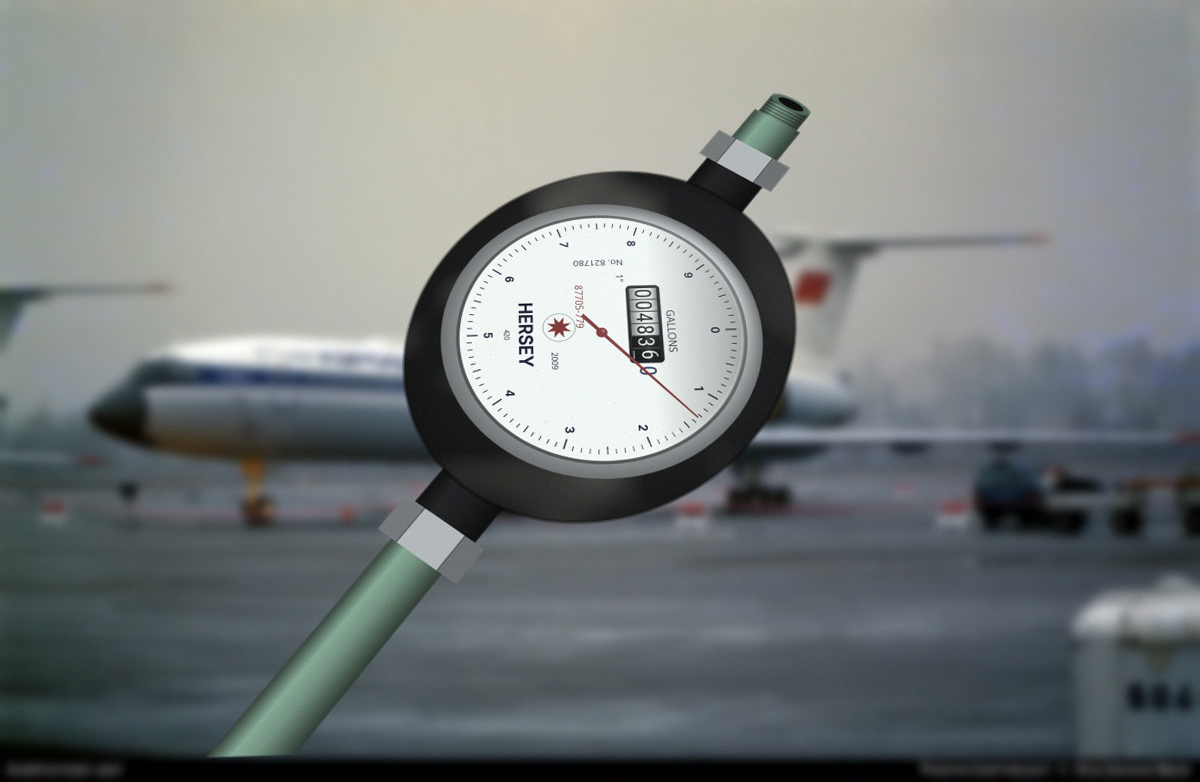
value=48361.3 unit=gal
